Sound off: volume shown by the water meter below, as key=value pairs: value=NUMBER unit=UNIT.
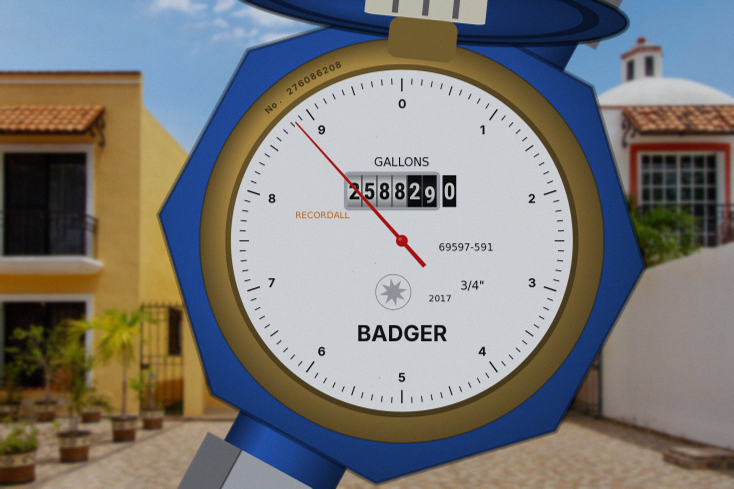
value=2588288.8 unit=gal
